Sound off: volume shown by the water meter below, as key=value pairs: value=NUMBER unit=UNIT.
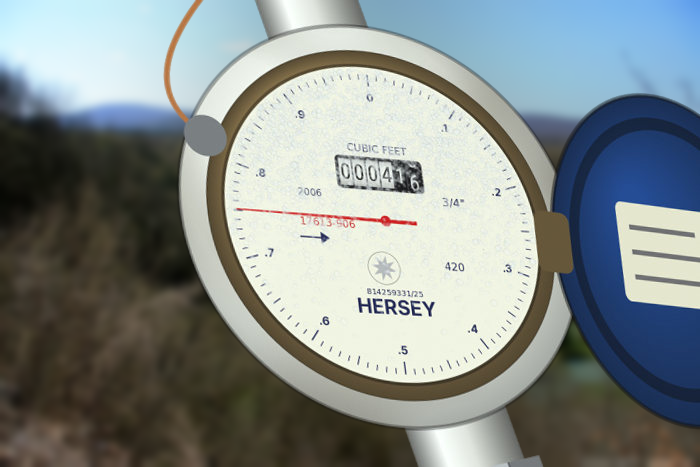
value=415.75 unit=ft³
